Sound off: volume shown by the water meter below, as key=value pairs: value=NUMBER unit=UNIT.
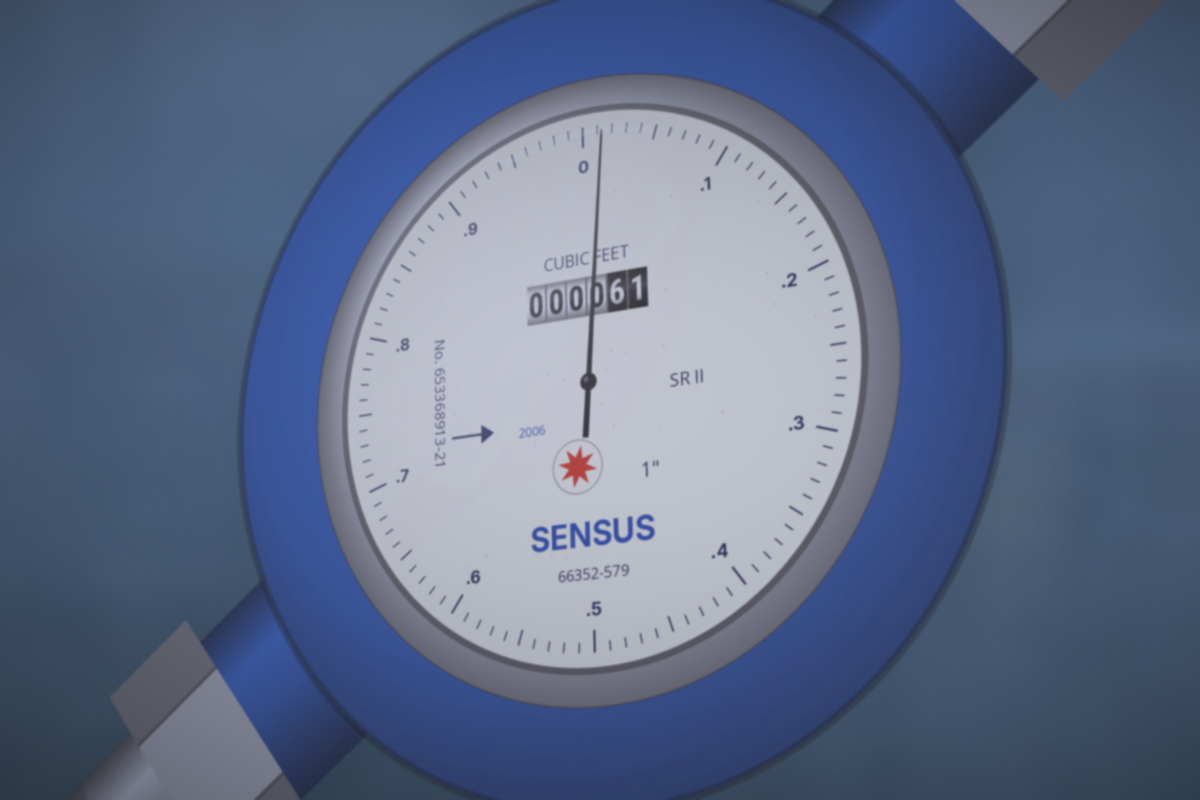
value=61.01 unit=ft³
